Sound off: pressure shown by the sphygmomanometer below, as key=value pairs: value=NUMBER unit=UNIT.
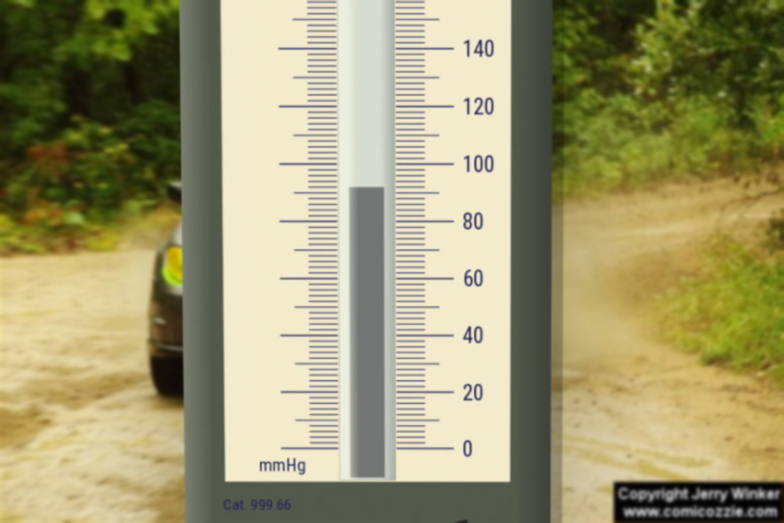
value=92 unit=mmHg
